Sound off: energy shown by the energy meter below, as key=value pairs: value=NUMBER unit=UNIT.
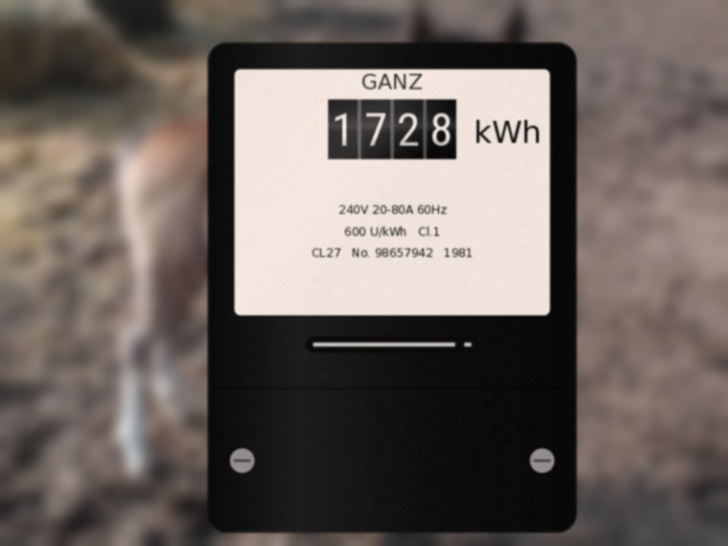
value=1728 unit=kWh
